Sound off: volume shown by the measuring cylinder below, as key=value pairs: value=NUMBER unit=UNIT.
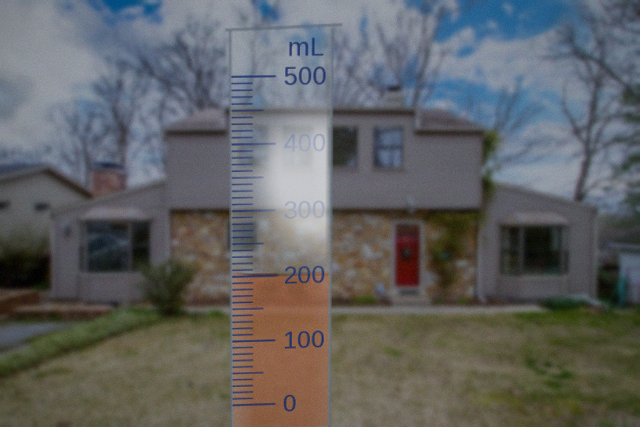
value=200 unit=mL
